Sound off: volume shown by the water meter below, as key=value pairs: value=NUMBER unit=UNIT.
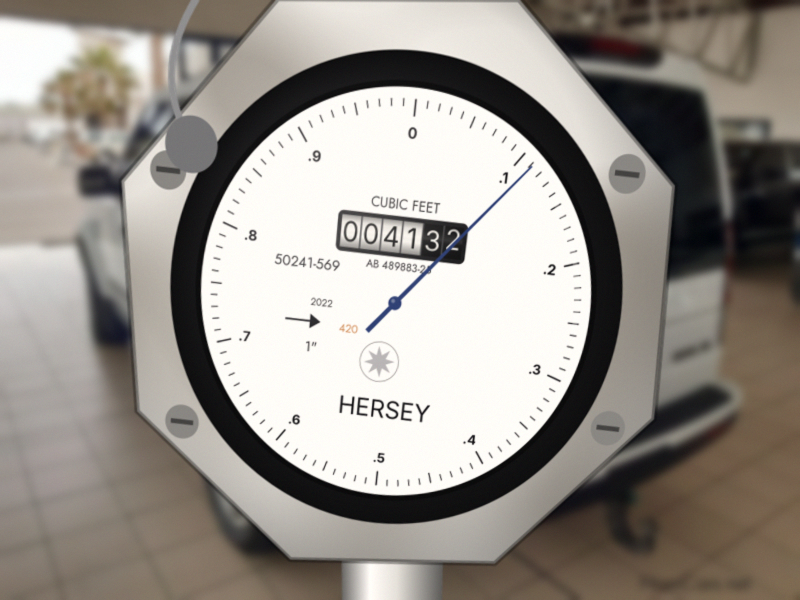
value=4132.11 unit=ft³
